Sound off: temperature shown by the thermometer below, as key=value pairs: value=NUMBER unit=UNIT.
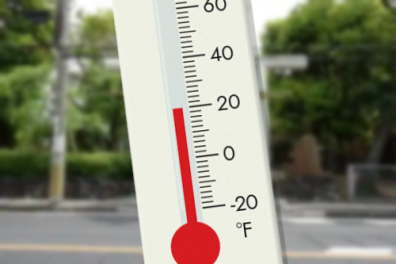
value=20 unit=°F
